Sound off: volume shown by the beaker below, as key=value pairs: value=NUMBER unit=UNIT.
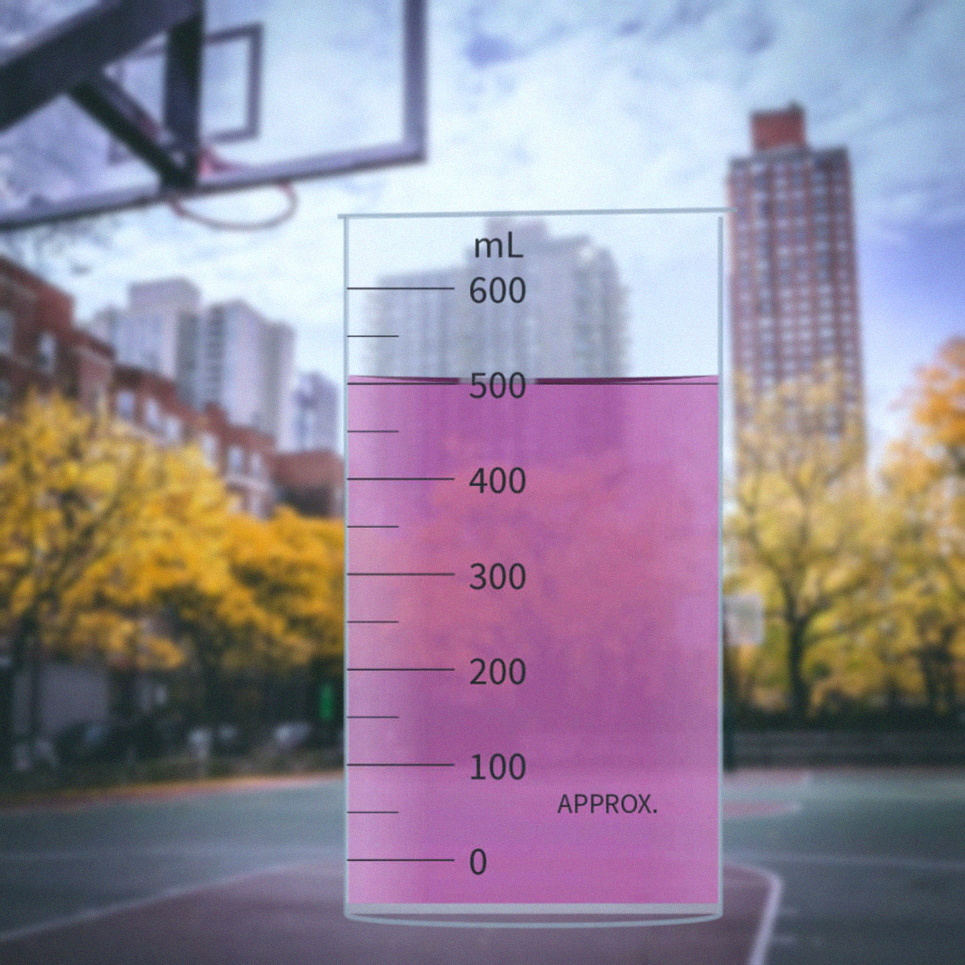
value=500 unit=mL
